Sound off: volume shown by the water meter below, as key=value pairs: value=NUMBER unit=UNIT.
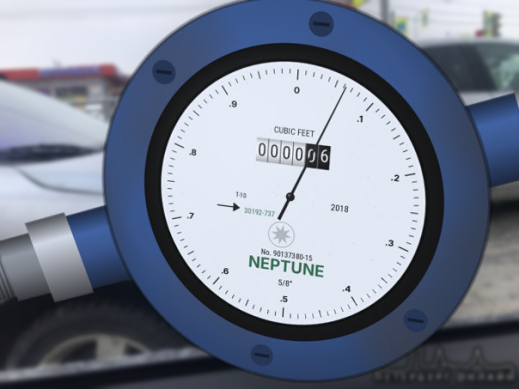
value=6.06 unit=ft³
